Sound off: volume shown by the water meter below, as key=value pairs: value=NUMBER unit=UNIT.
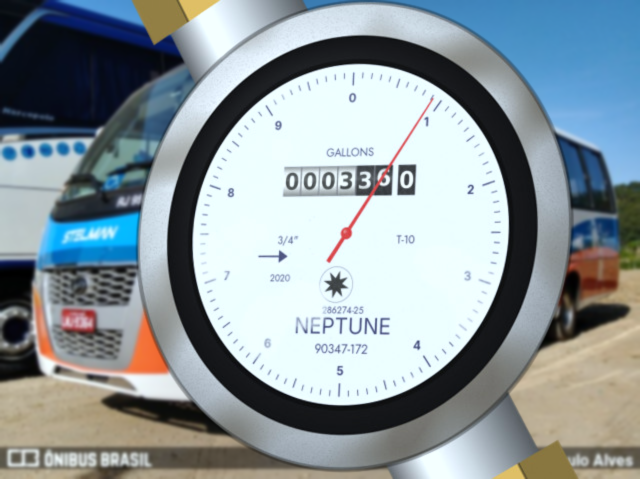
value=3360.9 unit=gal
